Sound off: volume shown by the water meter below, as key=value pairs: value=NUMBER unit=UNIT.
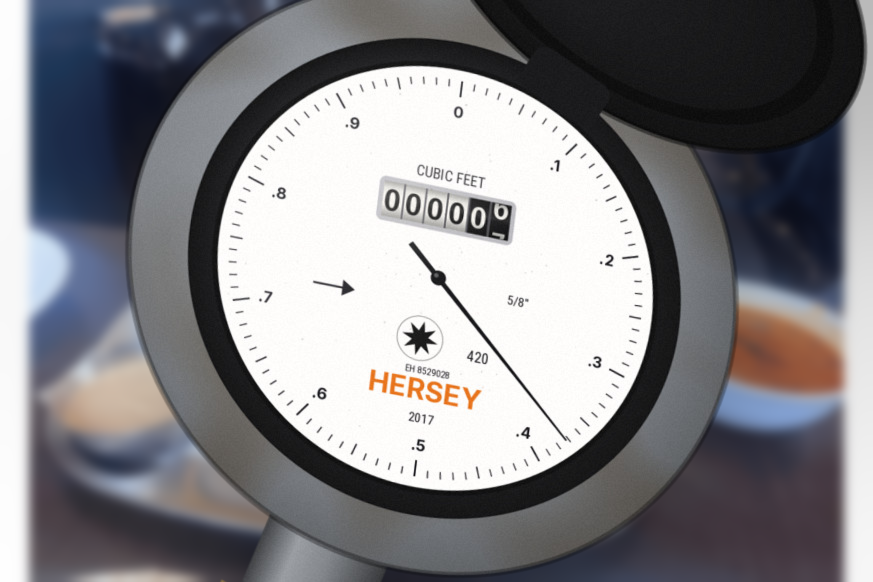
value=6.37 unit=ft³
